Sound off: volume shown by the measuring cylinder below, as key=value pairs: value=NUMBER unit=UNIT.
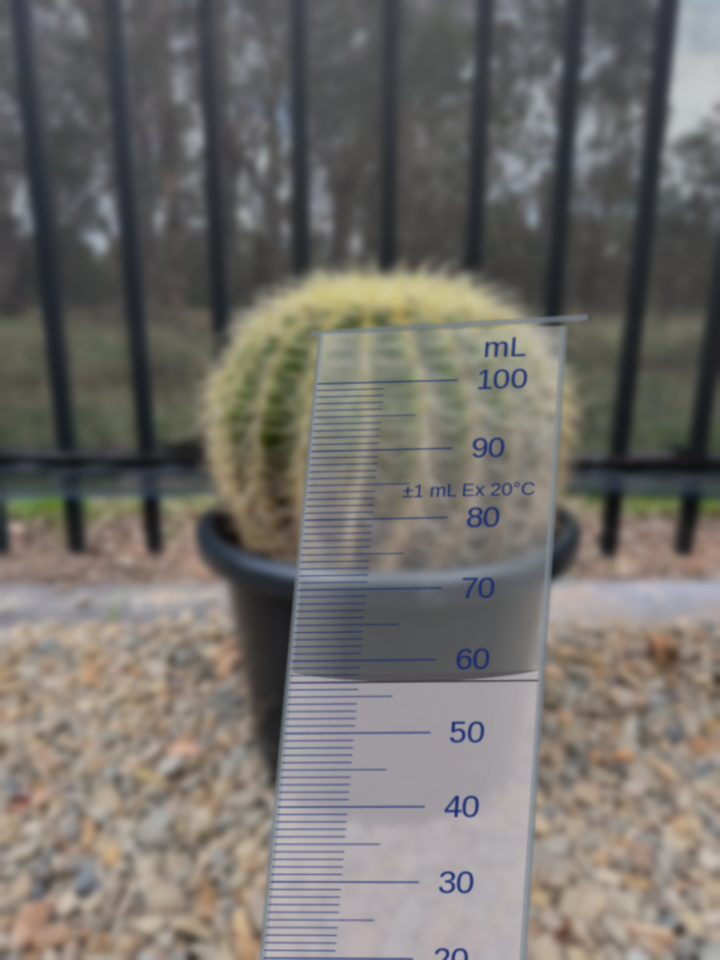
value=57 unit=mL
